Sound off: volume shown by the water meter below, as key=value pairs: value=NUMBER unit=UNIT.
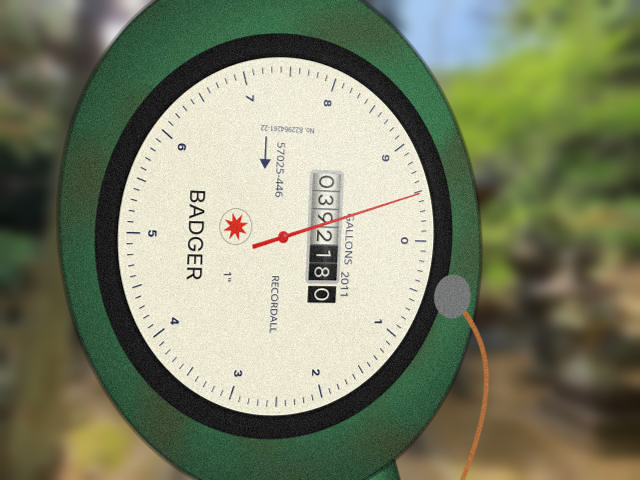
value=392179.5 unit=gal
